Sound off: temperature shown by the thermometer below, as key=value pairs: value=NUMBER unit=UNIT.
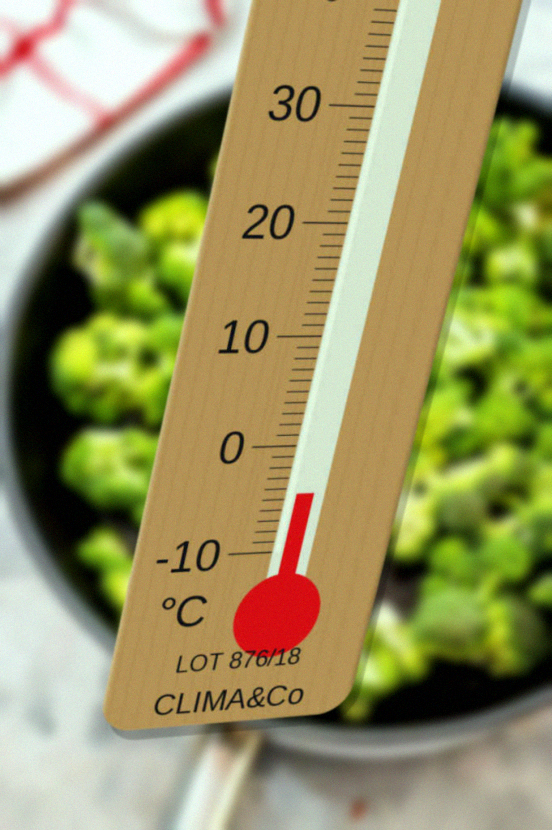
value=-4.5 unit=°C
